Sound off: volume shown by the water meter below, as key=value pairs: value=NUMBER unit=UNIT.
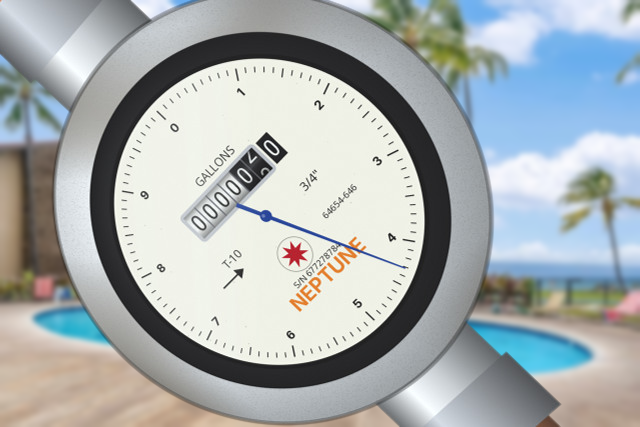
value=24.3 unit=gal
